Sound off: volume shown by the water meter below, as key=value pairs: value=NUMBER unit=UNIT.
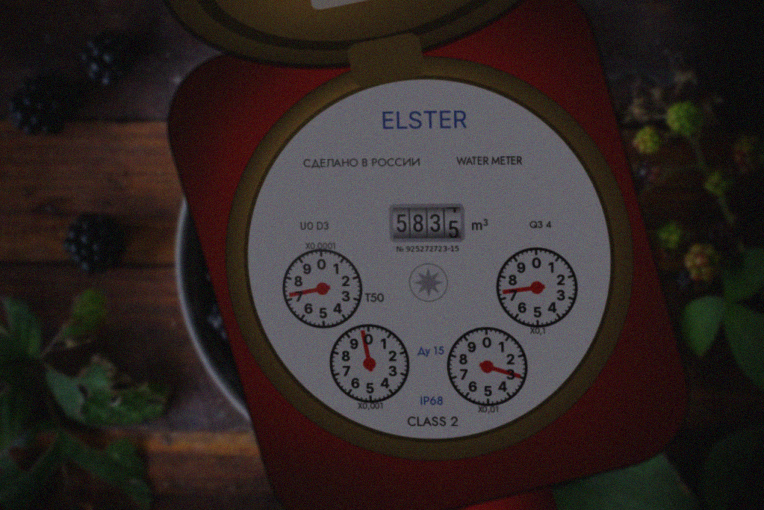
value=5834.7297 unit=m³
